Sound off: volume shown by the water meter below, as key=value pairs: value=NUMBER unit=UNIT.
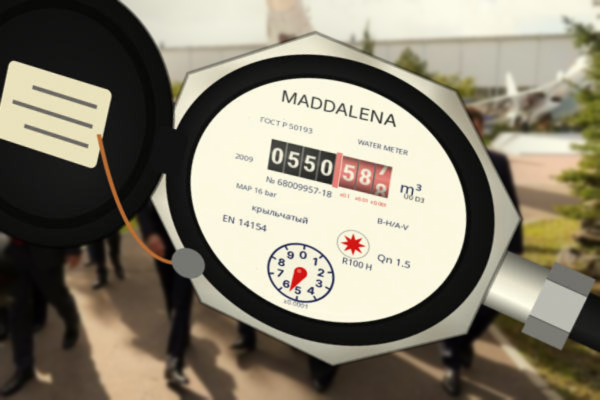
value=550.5875 unit=m³
